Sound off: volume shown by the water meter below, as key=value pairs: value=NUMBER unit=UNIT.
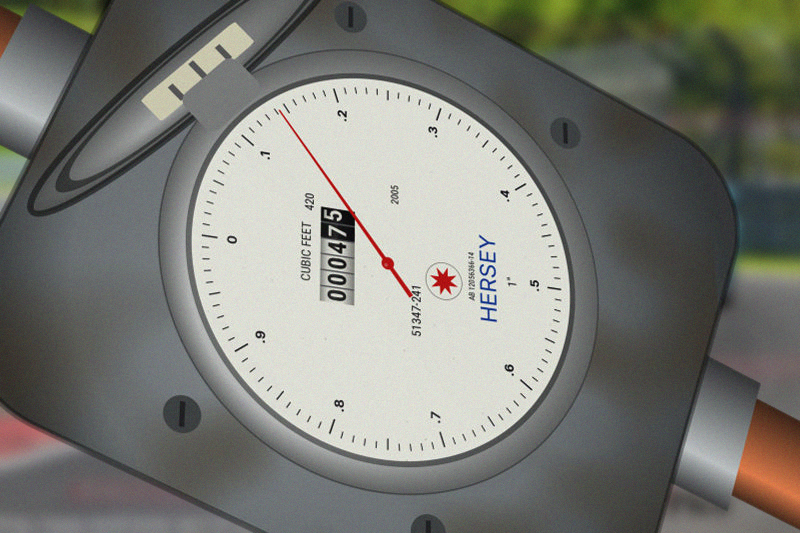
value=475.14 unit=ft³
